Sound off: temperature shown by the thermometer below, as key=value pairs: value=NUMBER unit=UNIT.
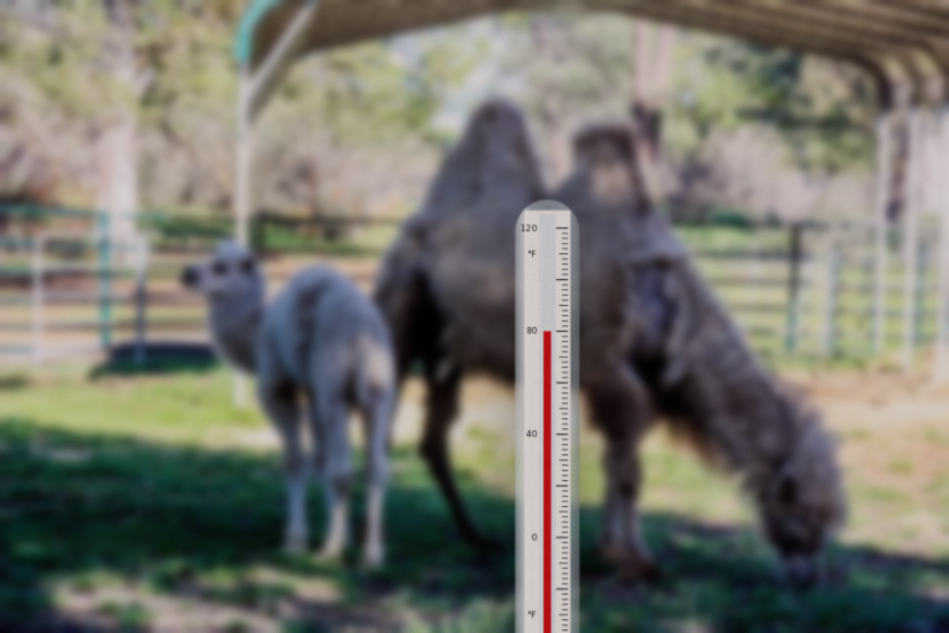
value=80 unit=°F
